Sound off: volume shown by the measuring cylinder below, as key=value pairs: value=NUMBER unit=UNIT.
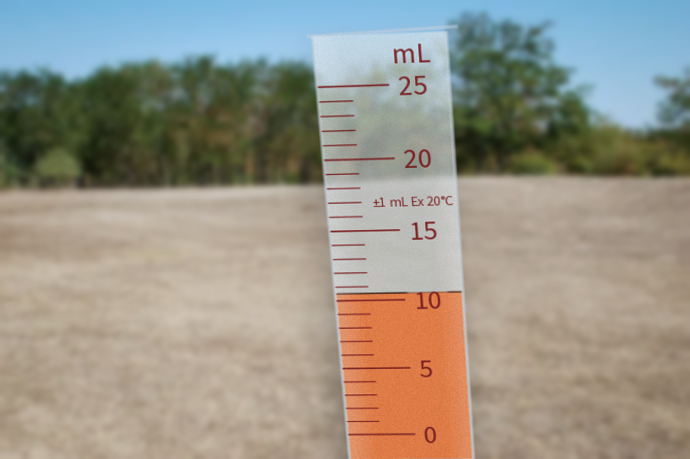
value=10.5 unit=mL
